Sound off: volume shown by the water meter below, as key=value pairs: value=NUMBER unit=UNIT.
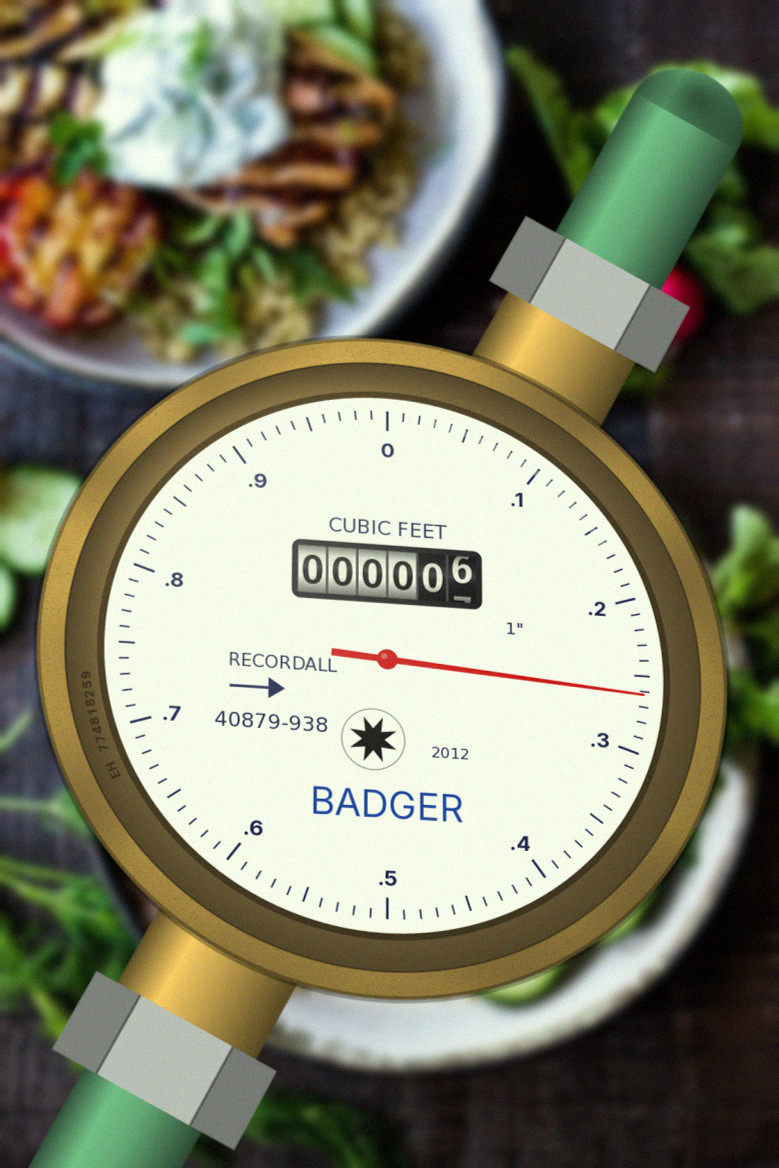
value=6.26 unit=ft³
